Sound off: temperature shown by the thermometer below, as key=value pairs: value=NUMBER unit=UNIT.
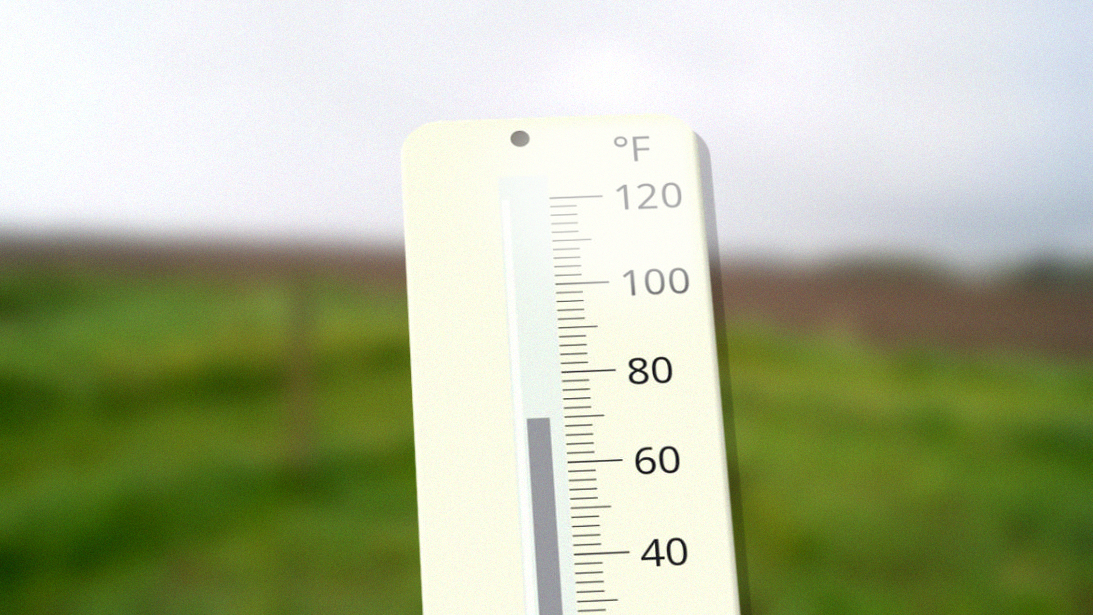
value=70 unit=°F
